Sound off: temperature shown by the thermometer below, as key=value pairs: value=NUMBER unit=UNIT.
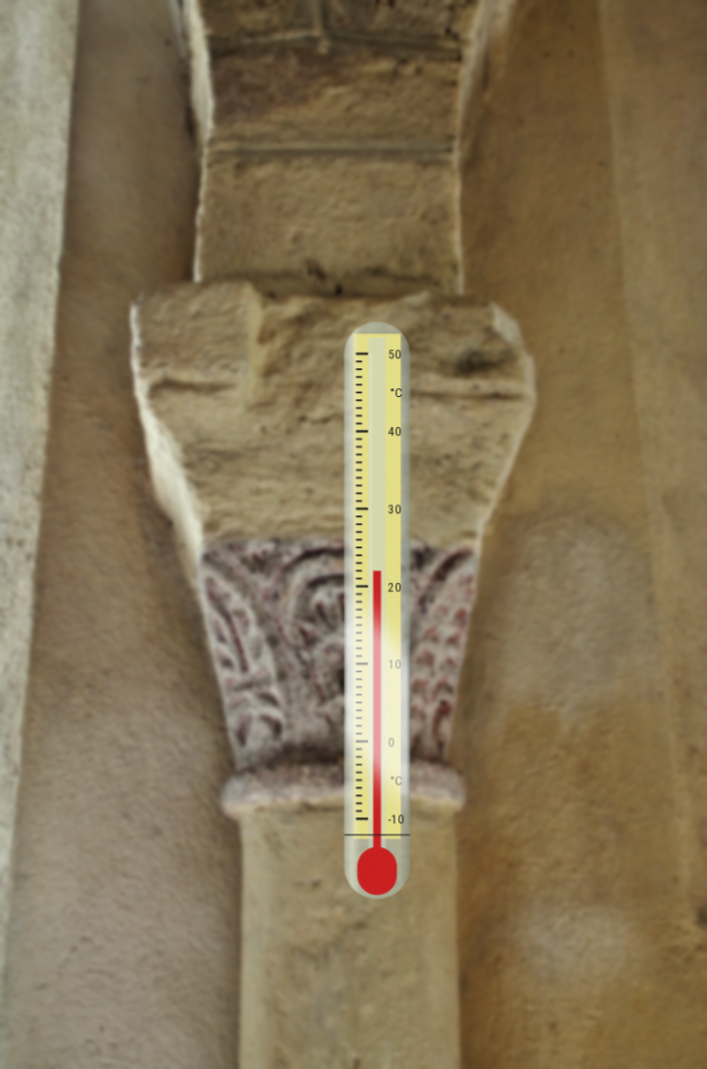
value=22 unit=°C
